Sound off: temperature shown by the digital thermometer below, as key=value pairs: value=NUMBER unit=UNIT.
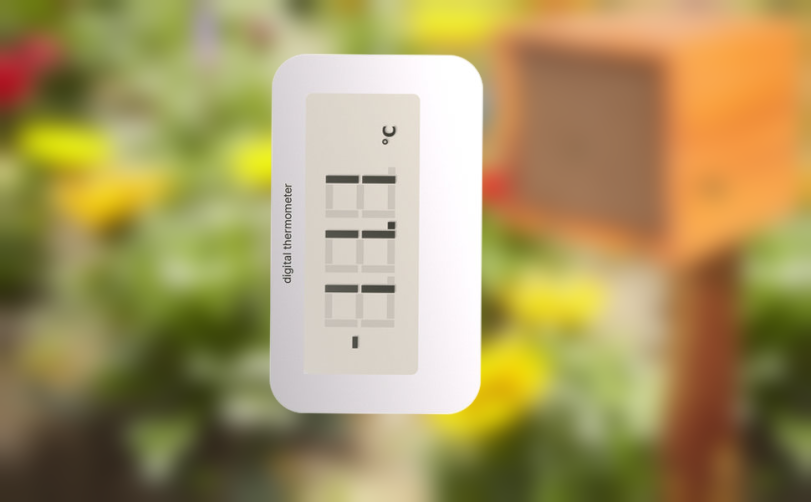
value=-11.1 unit=°C
